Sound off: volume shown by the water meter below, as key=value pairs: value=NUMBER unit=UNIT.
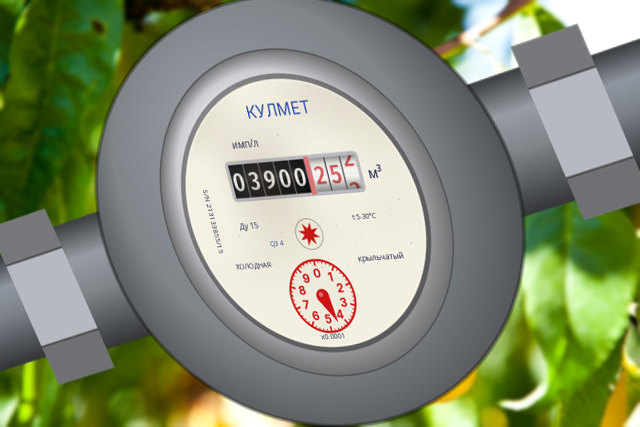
value=3900.2524 unit=m³
